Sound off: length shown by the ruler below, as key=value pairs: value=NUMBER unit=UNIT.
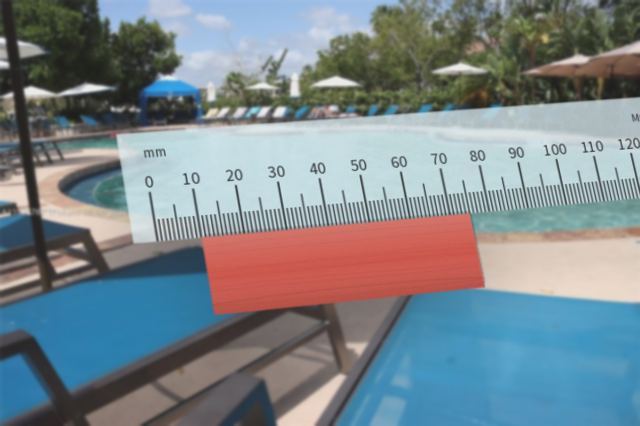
value=65 unit=mm
